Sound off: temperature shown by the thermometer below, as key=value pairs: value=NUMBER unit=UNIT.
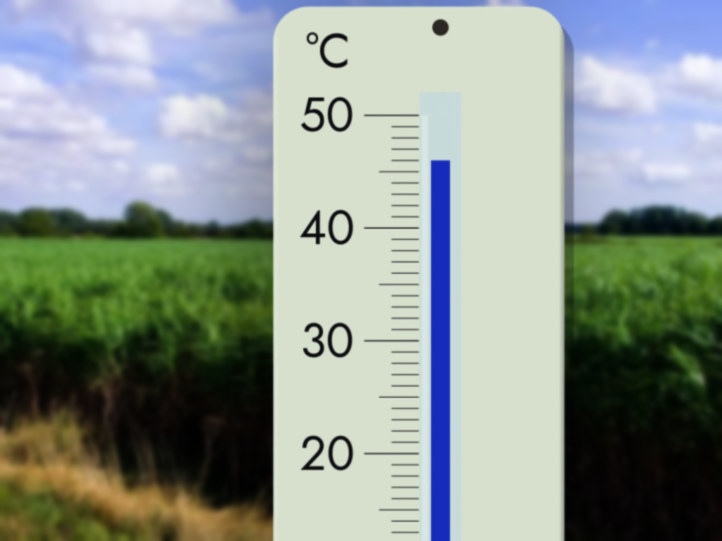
value=46 unit=°C
